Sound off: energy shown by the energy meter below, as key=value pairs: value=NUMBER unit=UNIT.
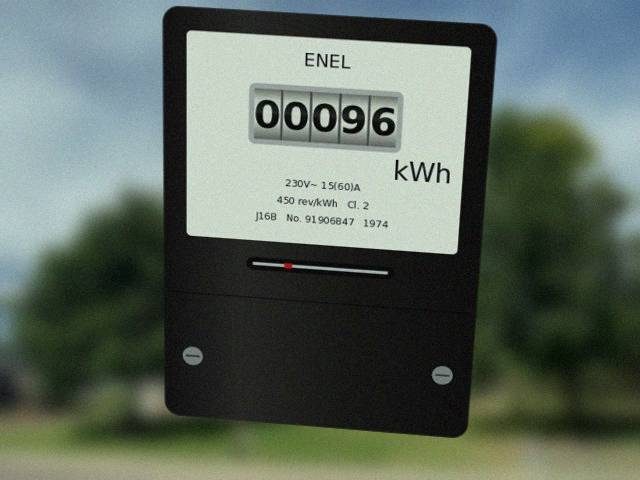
value=96 unit=kWh
